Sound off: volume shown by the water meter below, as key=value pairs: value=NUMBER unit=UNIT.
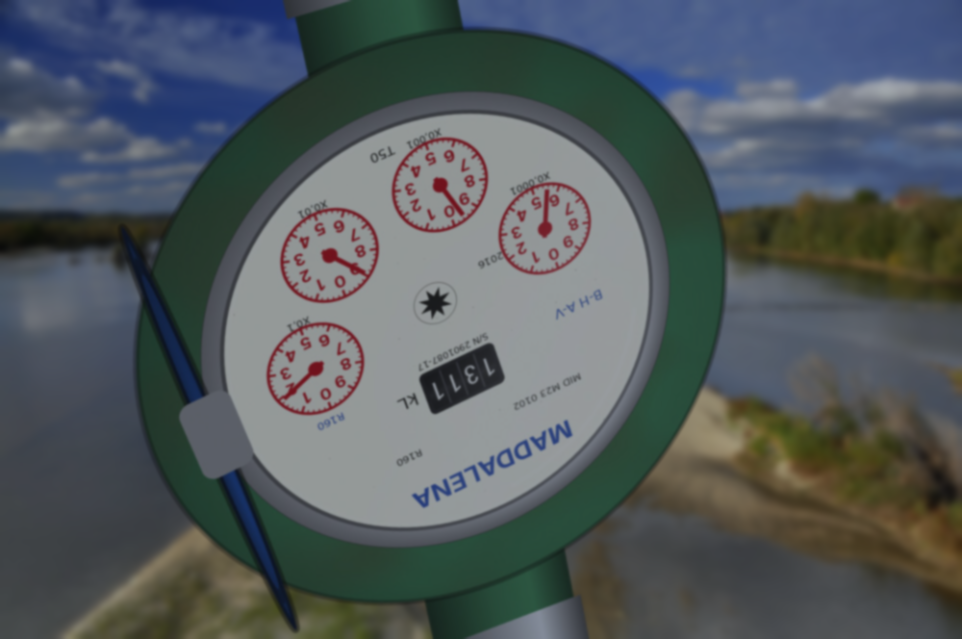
value=1311.1895 unit=kL
